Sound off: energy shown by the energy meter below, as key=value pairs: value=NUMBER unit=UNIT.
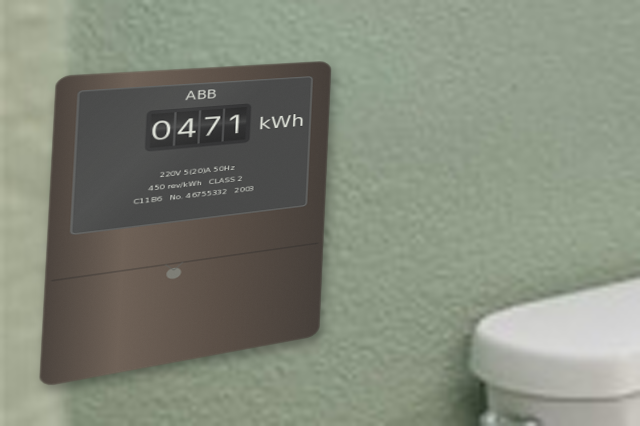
value=471 unit=kWh
